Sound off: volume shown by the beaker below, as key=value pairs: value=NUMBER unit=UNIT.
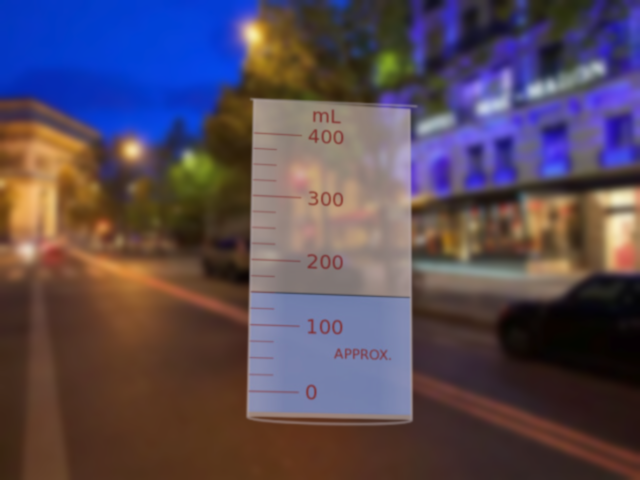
value=150 unit=mL
